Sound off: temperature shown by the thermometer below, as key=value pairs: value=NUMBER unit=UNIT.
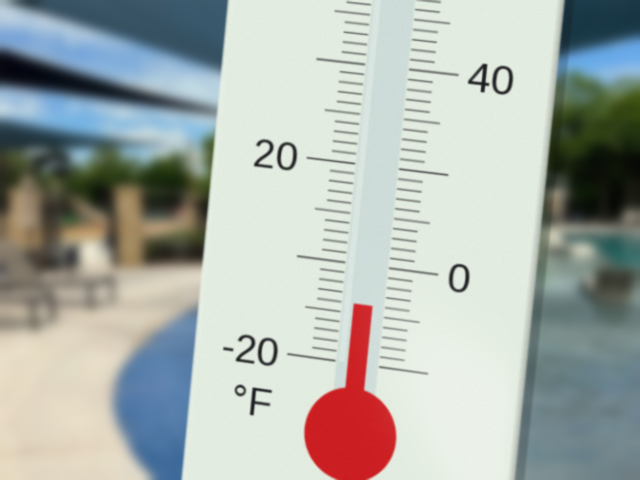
value=-8 unit=°F
